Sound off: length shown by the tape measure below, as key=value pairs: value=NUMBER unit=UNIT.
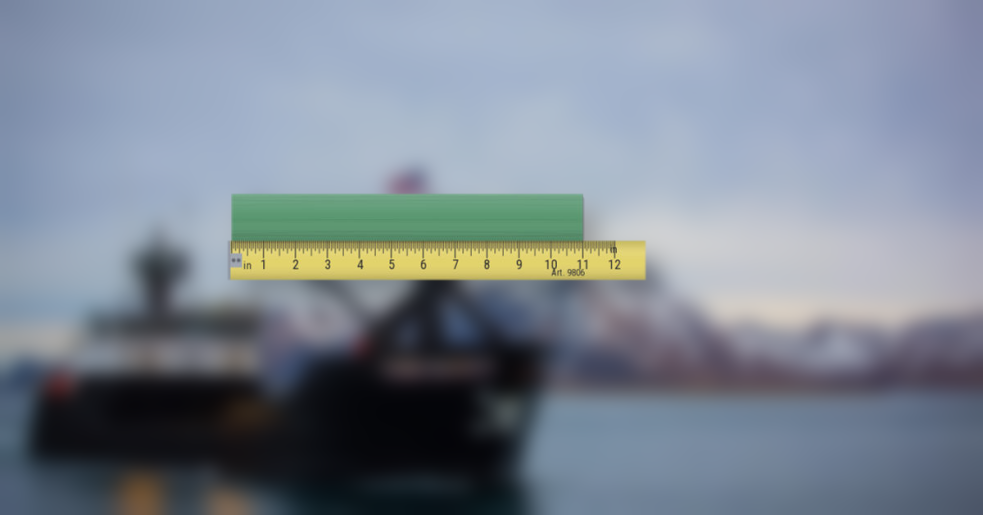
value=11 unit=in
